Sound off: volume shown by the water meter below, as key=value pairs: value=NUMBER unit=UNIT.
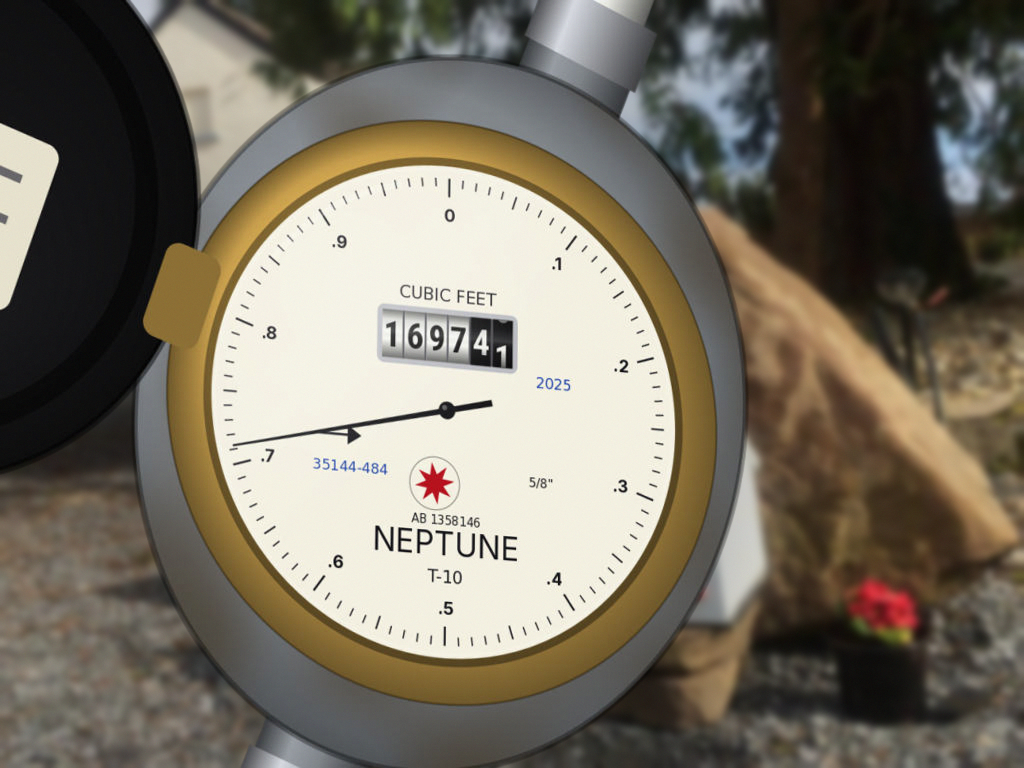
value=169740.71 unit=ft³
